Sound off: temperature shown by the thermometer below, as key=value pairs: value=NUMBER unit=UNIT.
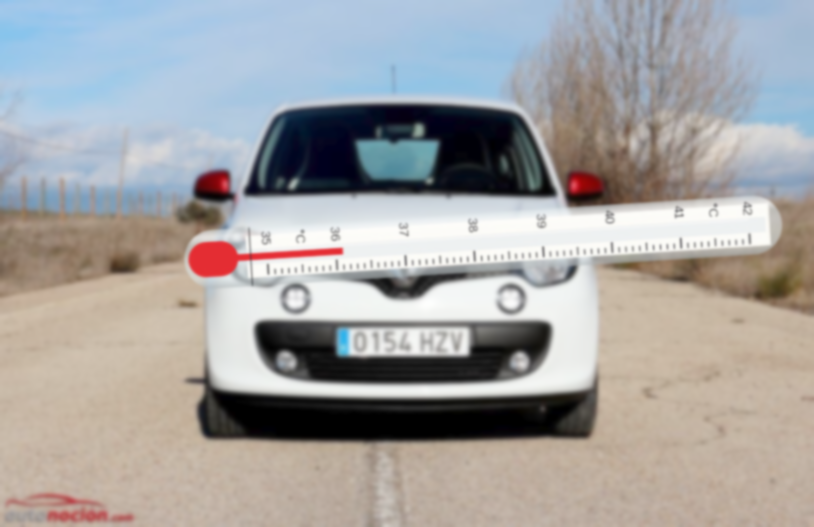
value=36.1 unit=°C
